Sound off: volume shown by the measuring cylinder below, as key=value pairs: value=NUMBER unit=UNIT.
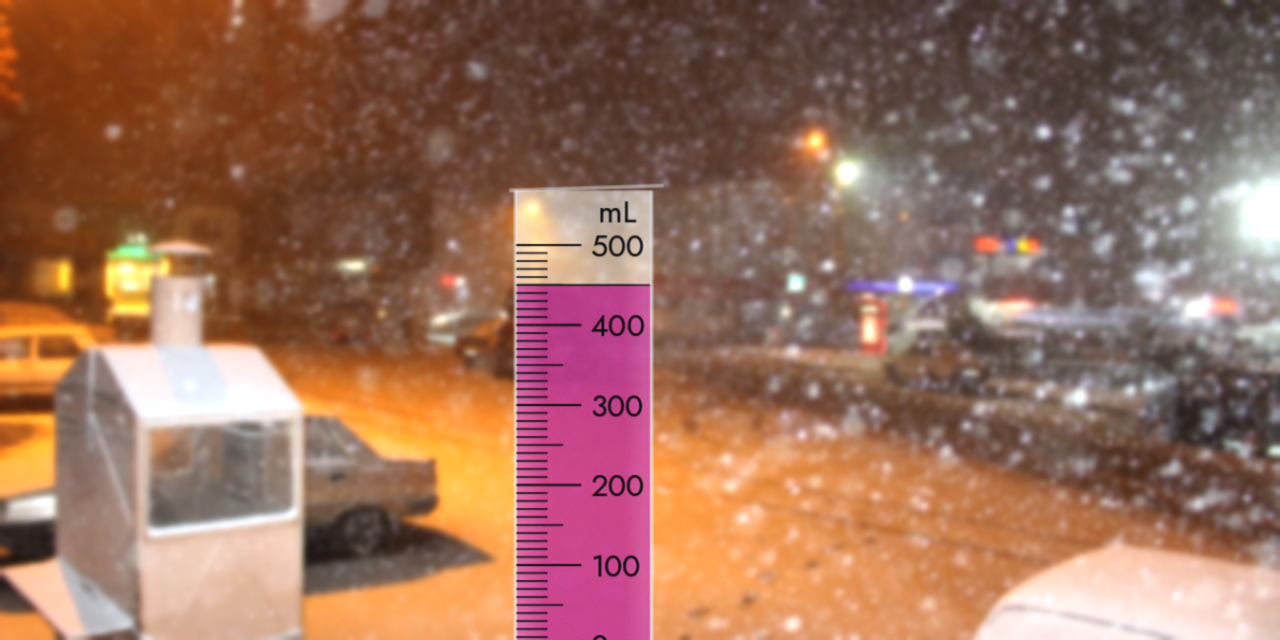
value=450 unit=mL
